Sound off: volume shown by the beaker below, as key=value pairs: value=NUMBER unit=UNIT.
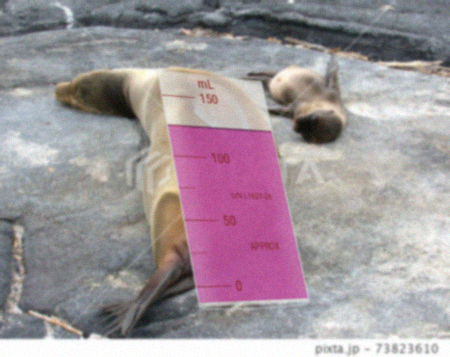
value=125 unit=mL
